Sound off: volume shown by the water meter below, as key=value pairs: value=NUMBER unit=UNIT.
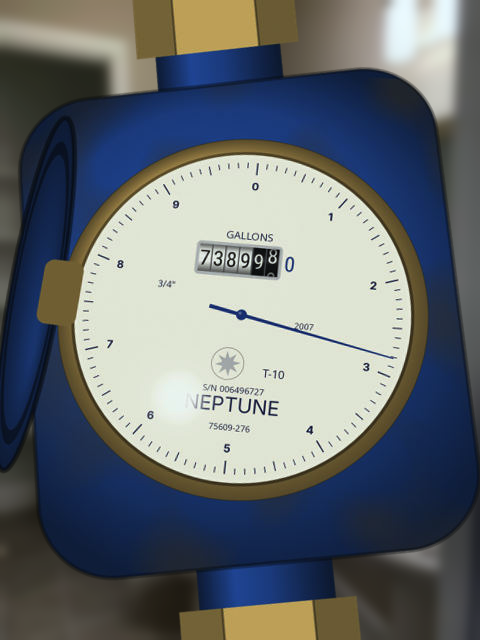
value=7389982.8 unit=gal
